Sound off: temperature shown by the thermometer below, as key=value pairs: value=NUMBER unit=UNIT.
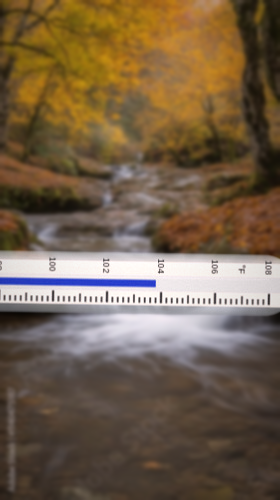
value=103.8 unit=°F
